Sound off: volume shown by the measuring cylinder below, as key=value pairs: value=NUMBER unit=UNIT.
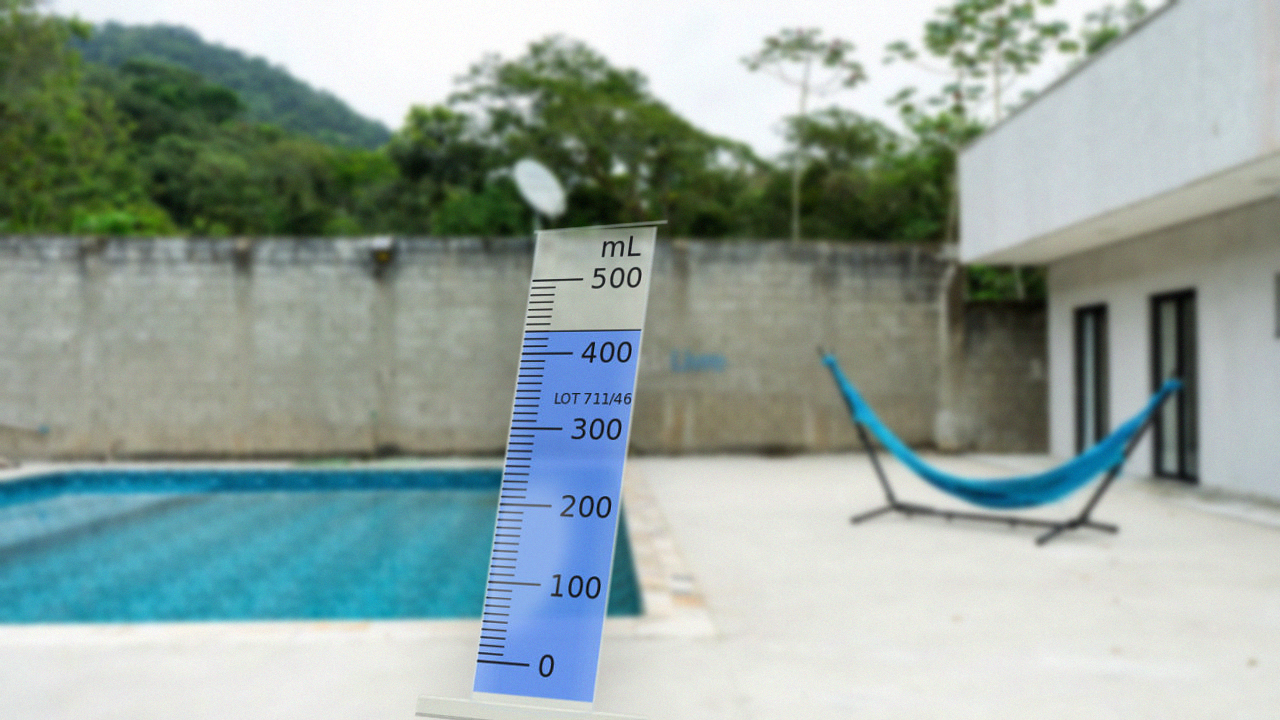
value=430 unit=mL
